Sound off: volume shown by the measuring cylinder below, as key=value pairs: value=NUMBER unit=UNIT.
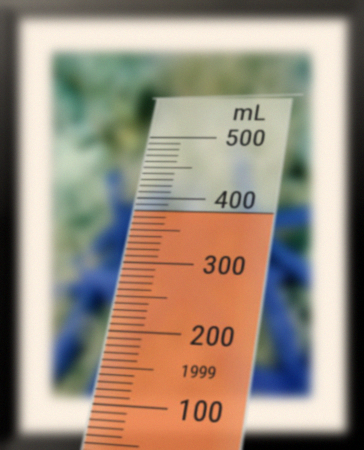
value=380 unit=mL
